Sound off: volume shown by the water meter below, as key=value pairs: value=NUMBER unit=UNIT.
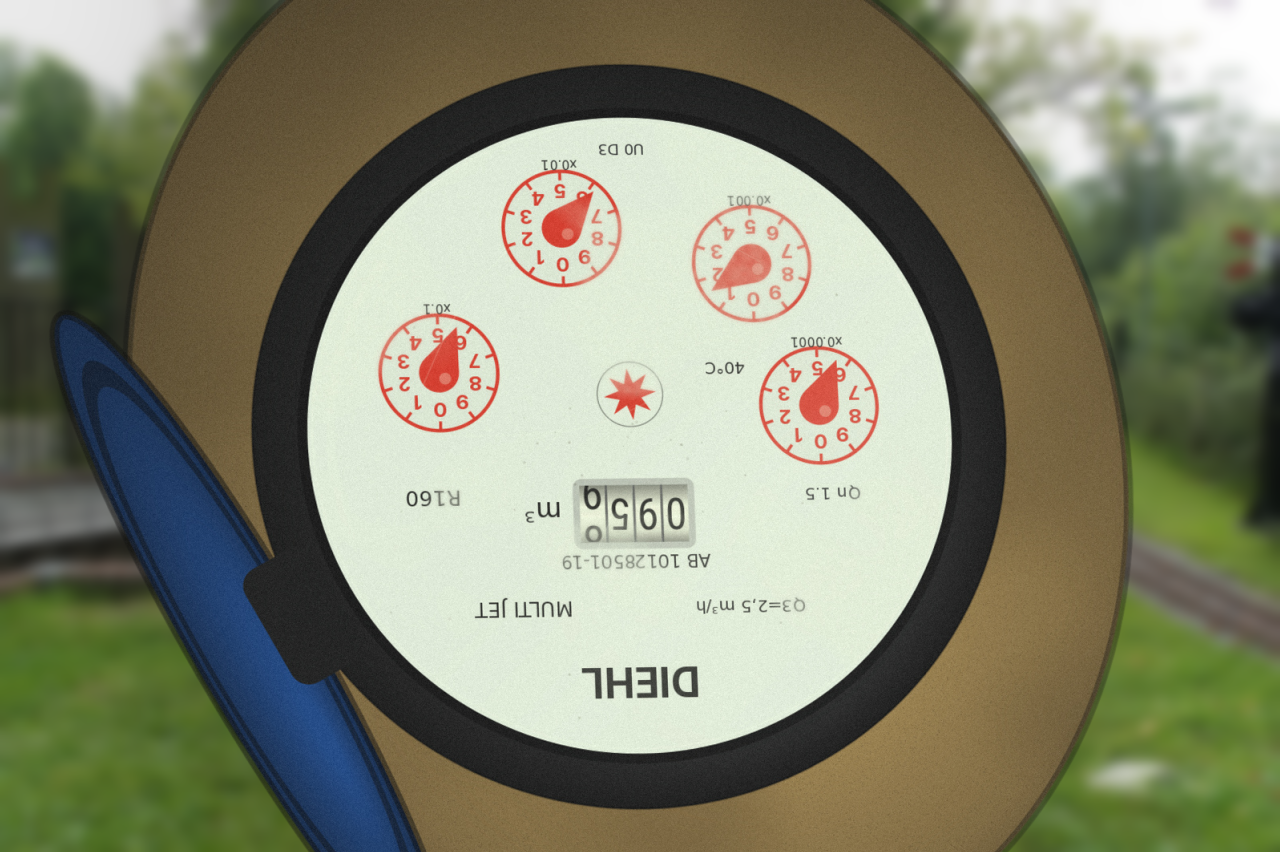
value=958.5615 unit=m³
